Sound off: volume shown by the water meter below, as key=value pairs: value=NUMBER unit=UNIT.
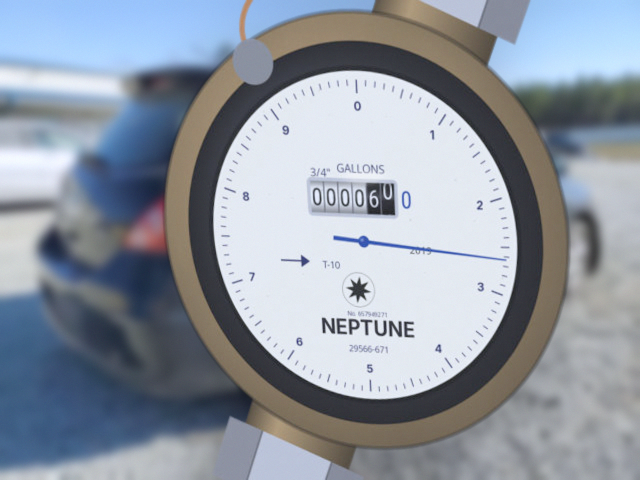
value=602.6 unit=gal
